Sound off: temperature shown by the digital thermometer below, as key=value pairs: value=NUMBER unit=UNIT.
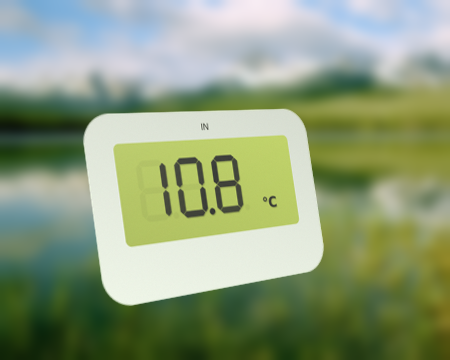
value=10.8 unit=°C
